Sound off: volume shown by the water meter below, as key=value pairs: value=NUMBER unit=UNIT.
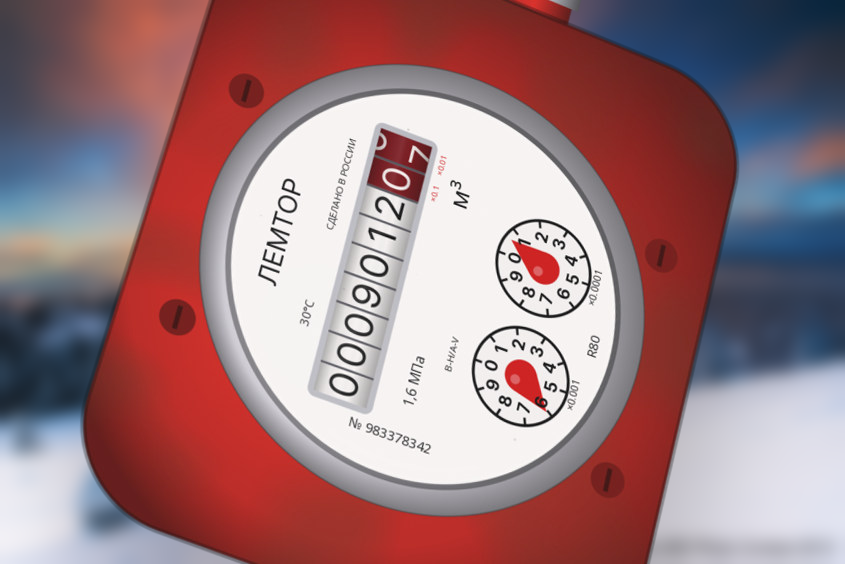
value=9012.0660 unit=m³
